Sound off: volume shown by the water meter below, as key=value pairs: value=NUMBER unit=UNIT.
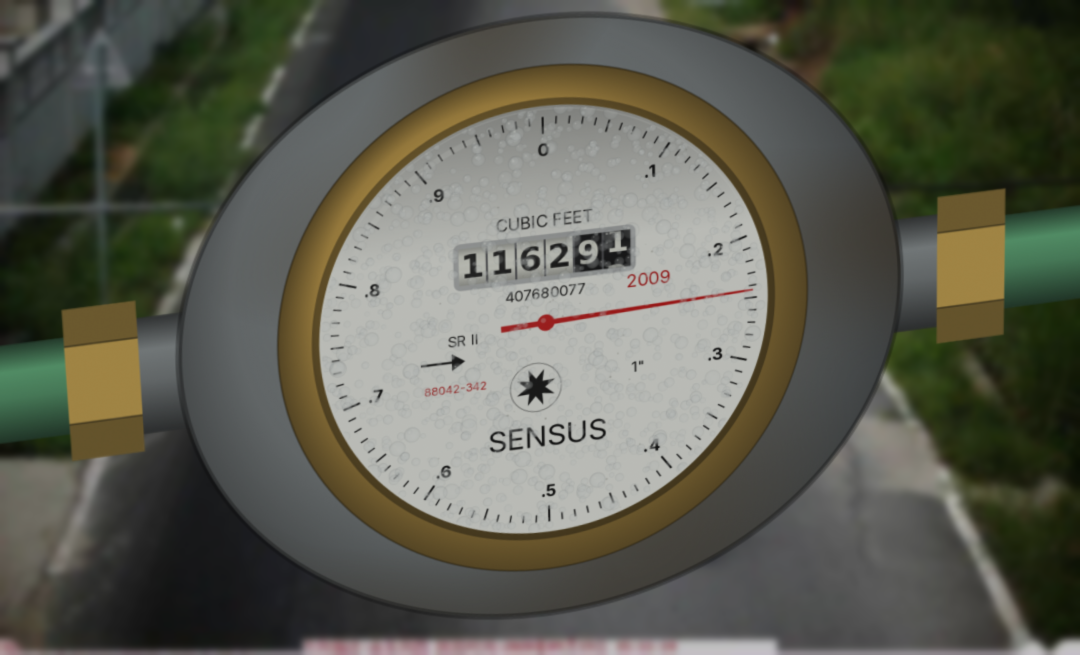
value=116291.24 unit=ft³
